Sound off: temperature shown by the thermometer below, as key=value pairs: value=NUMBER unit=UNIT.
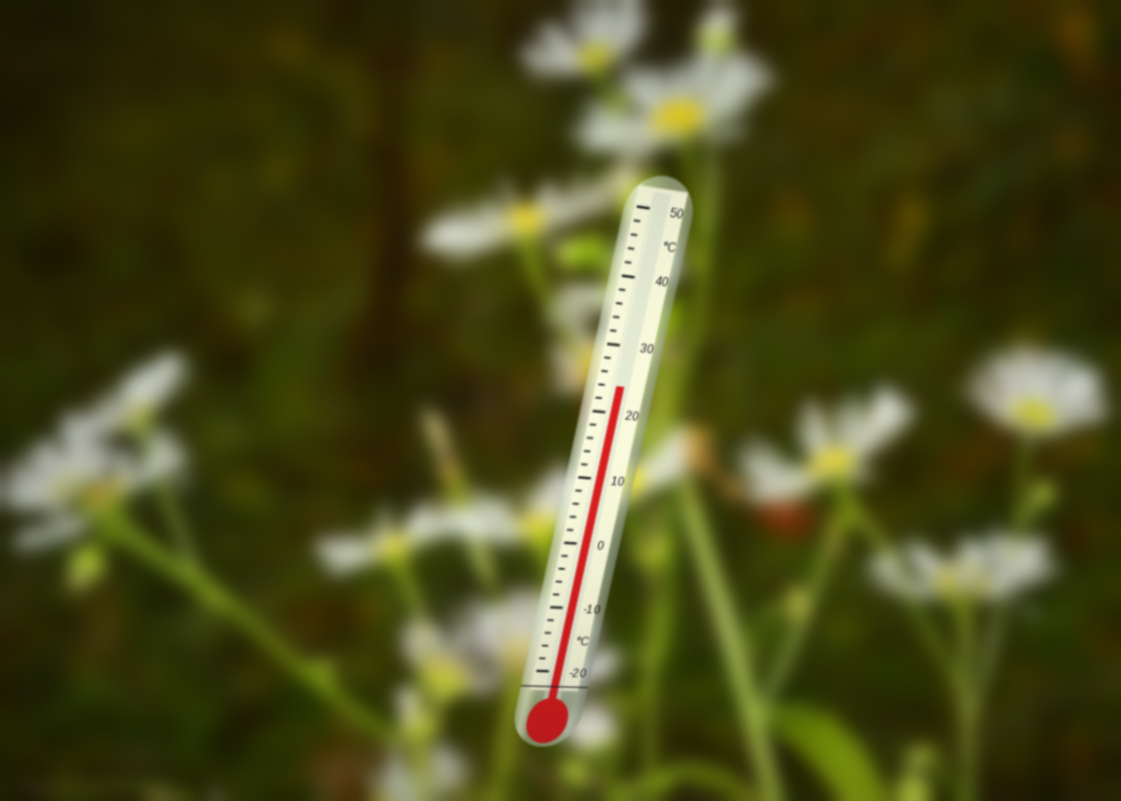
value=24 unit=°C
